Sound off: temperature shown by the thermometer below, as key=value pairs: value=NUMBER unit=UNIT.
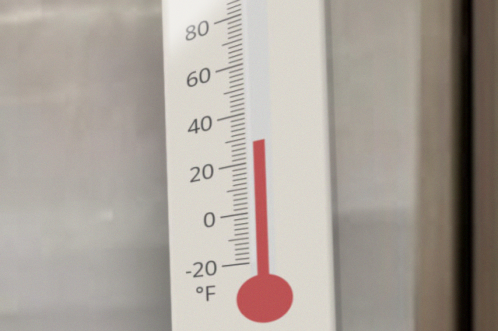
value=28 unit=°F
